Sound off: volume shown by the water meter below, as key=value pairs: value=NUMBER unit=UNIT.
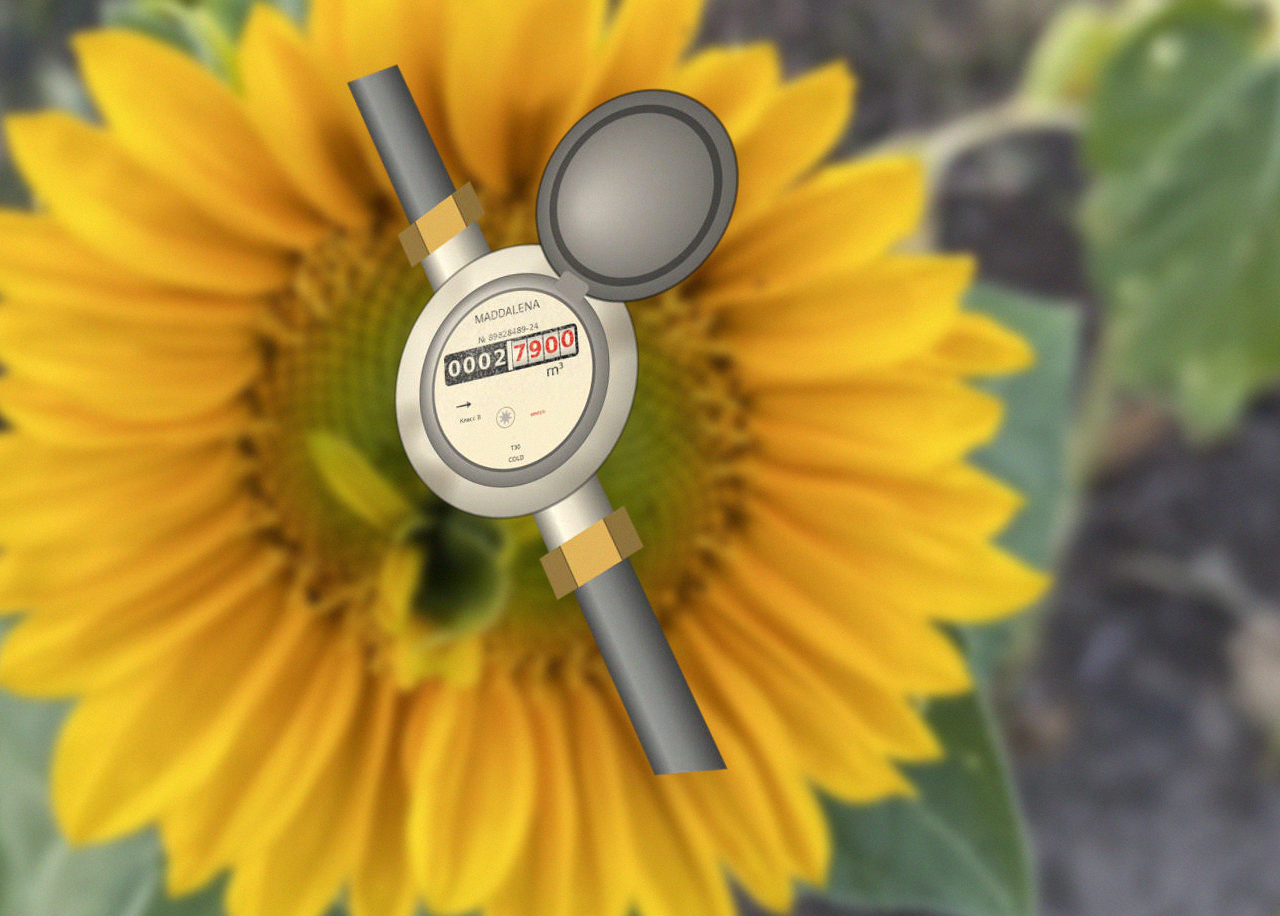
value=2.7900 unit=m³
